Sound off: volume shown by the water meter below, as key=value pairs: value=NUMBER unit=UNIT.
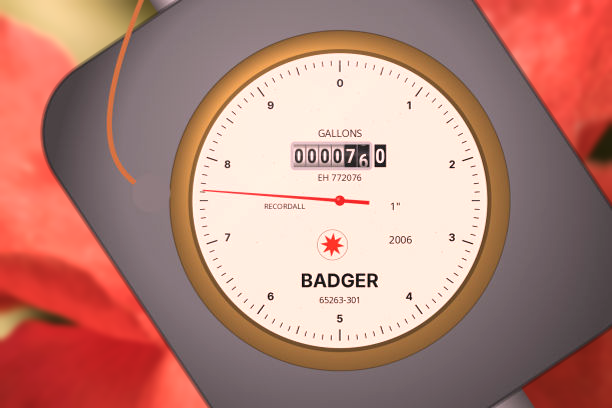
value=757.6 unit=gal
